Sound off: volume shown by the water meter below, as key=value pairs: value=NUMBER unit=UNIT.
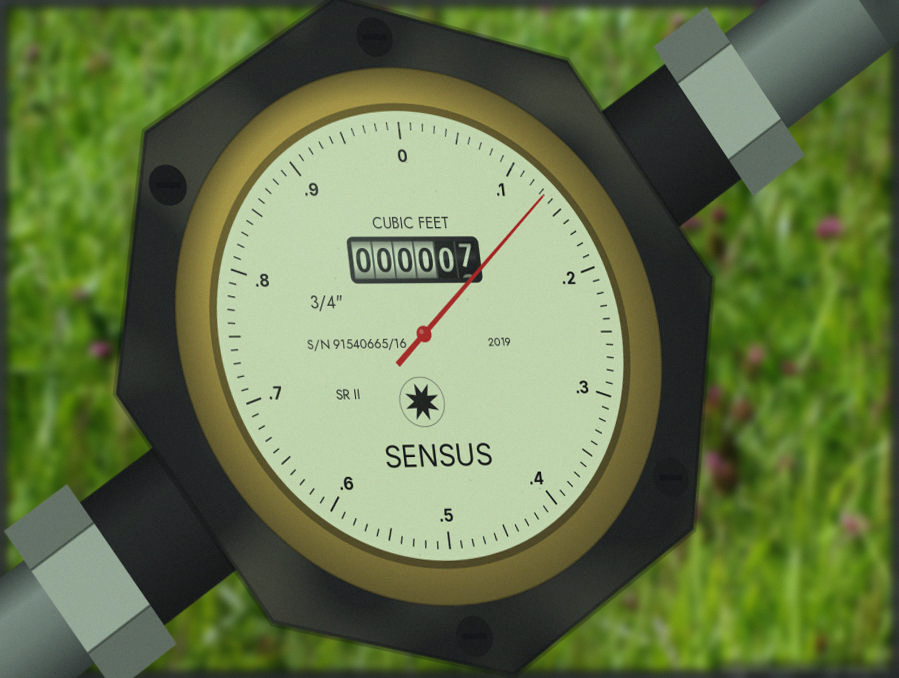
value=7.13 unit=ft³
